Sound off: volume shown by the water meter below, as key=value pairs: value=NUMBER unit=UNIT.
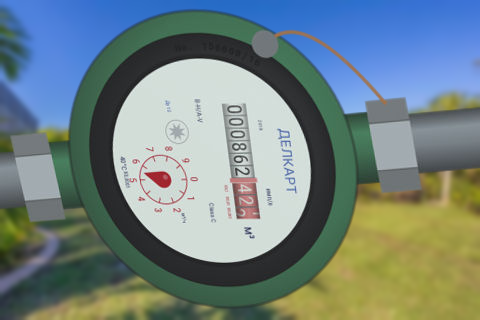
value=862.4215 unit=m³
